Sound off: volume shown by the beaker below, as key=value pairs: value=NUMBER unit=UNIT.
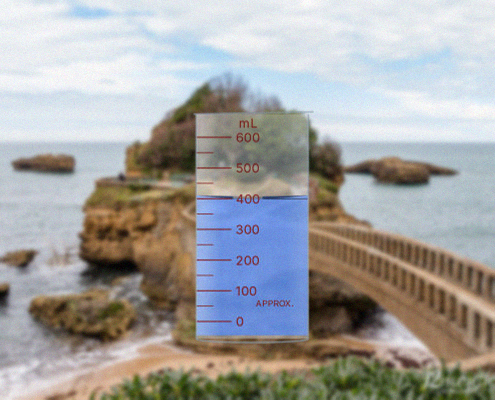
value=400 unit=mL
